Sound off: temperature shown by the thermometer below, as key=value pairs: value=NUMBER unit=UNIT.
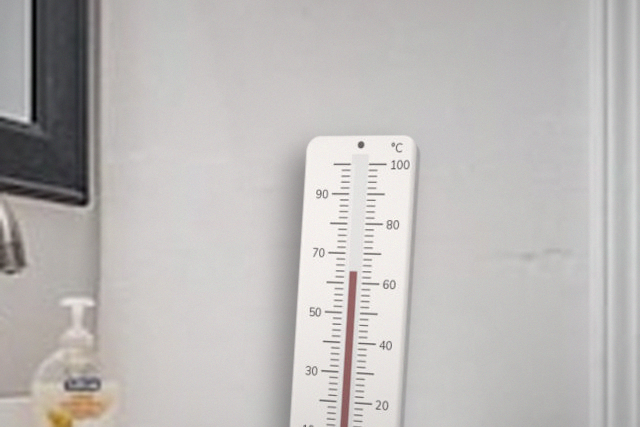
value=64 unit=°C
